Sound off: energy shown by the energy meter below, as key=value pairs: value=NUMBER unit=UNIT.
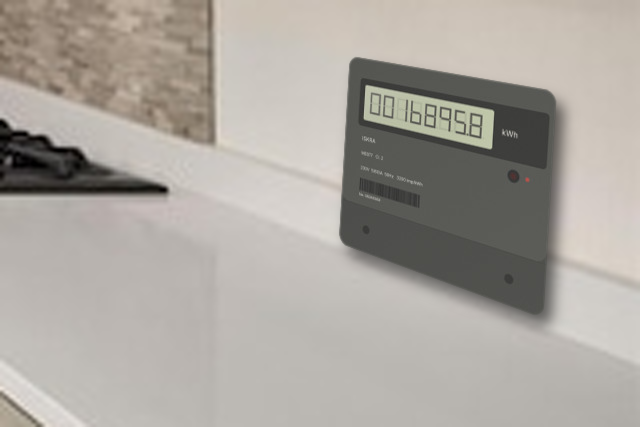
value=16895.8 unit=kWh
